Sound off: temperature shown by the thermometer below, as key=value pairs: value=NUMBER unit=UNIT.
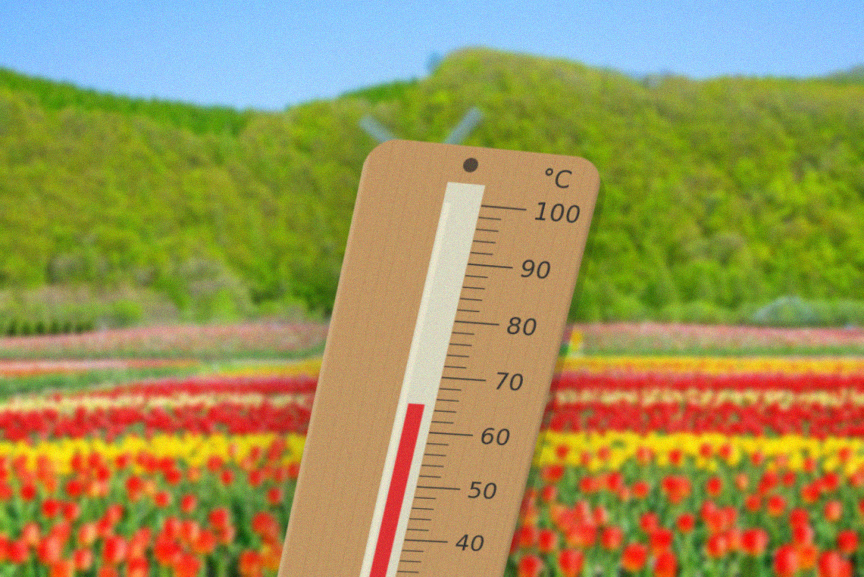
value=65 unit=°C
